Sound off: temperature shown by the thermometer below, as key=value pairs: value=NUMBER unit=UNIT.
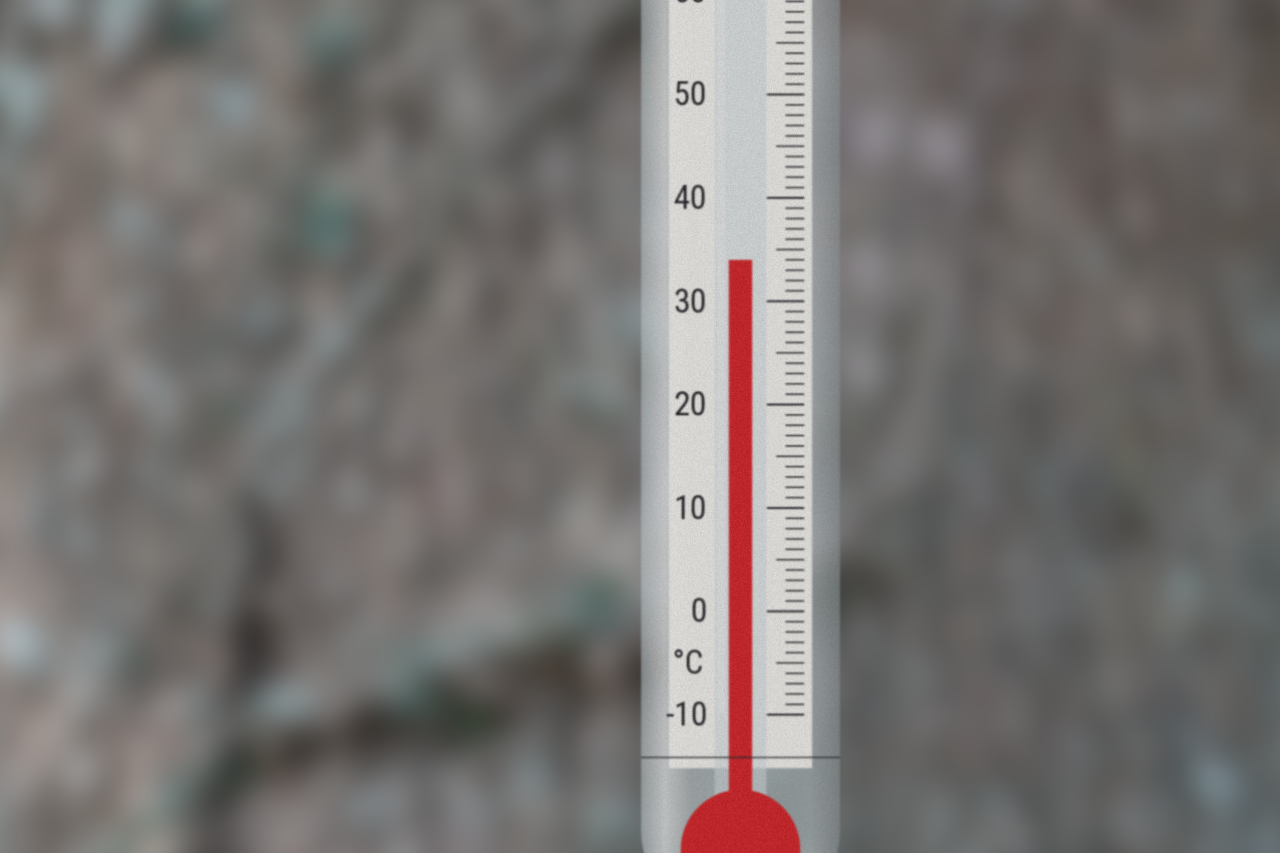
value=34 unit=°C
